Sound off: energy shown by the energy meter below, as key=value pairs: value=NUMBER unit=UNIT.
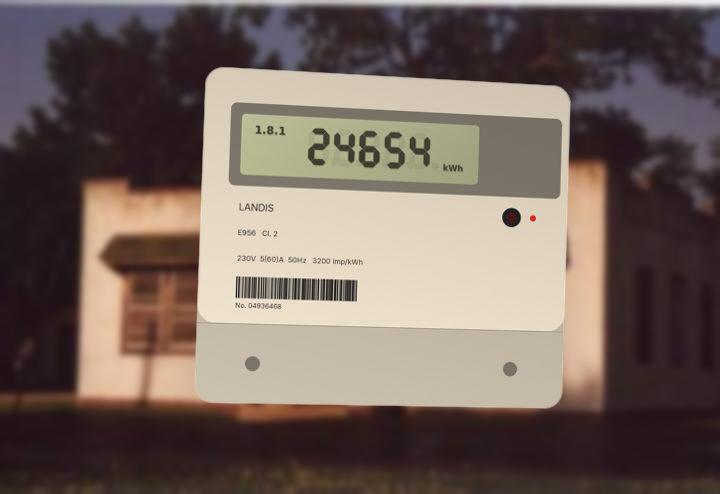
value=24654 unit=kWh
